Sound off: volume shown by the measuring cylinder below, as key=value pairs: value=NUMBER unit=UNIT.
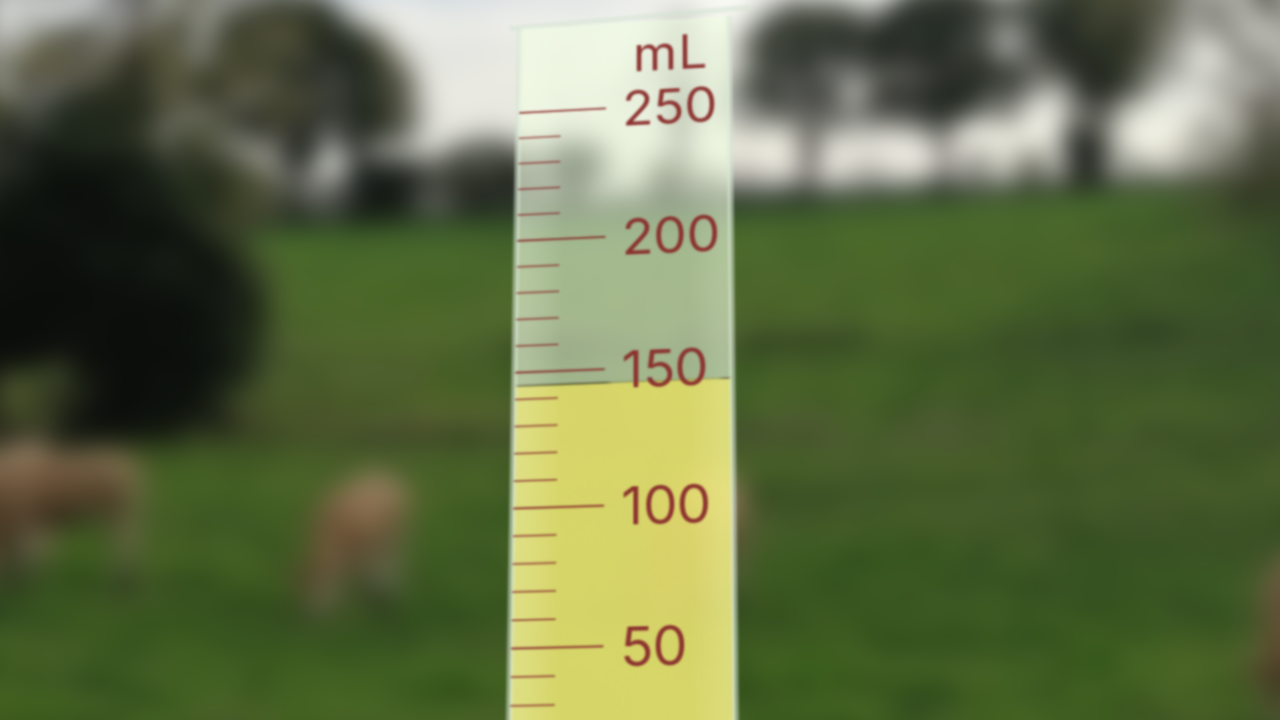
value=145 unit=mL
